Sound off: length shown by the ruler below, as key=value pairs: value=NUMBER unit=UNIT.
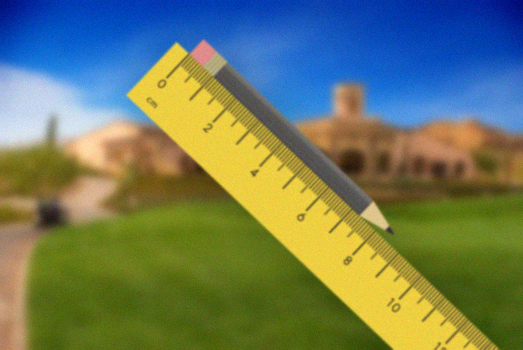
value=8.5 unit=cm
